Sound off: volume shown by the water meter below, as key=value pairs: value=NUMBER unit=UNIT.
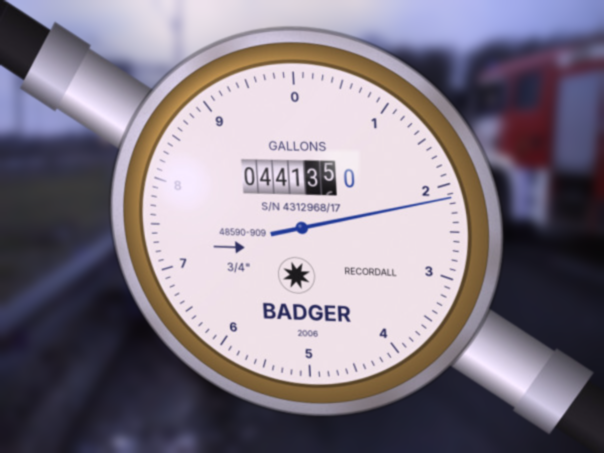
value=441352.1 unit=gal
